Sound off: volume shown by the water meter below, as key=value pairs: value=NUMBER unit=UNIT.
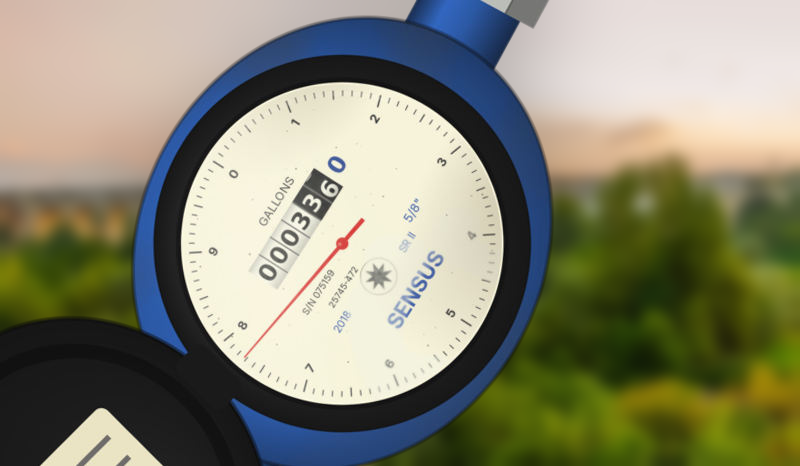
value=3357.7 unit=gal
